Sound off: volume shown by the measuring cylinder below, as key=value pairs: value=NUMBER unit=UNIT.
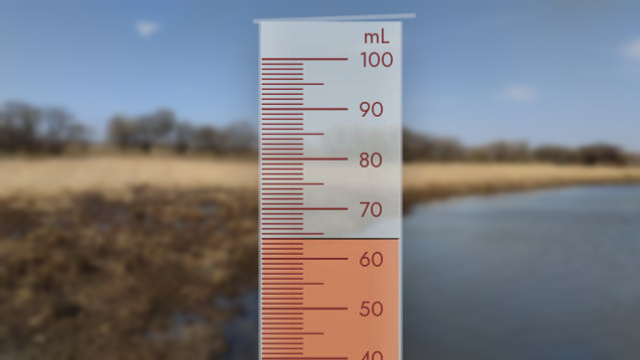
value=64 unit=mL
